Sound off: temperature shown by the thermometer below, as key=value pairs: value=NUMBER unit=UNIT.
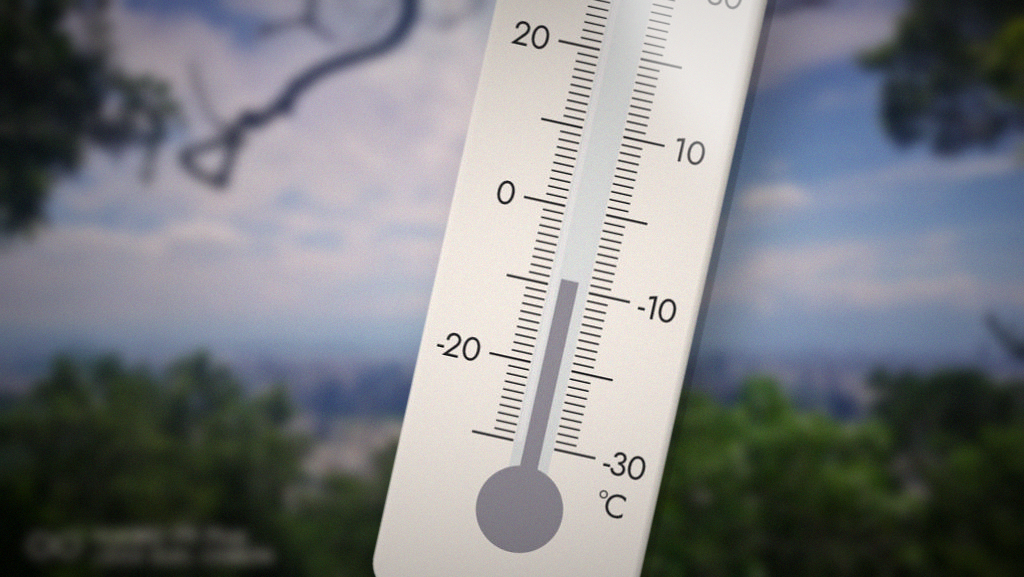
value=-9 unit=°C
